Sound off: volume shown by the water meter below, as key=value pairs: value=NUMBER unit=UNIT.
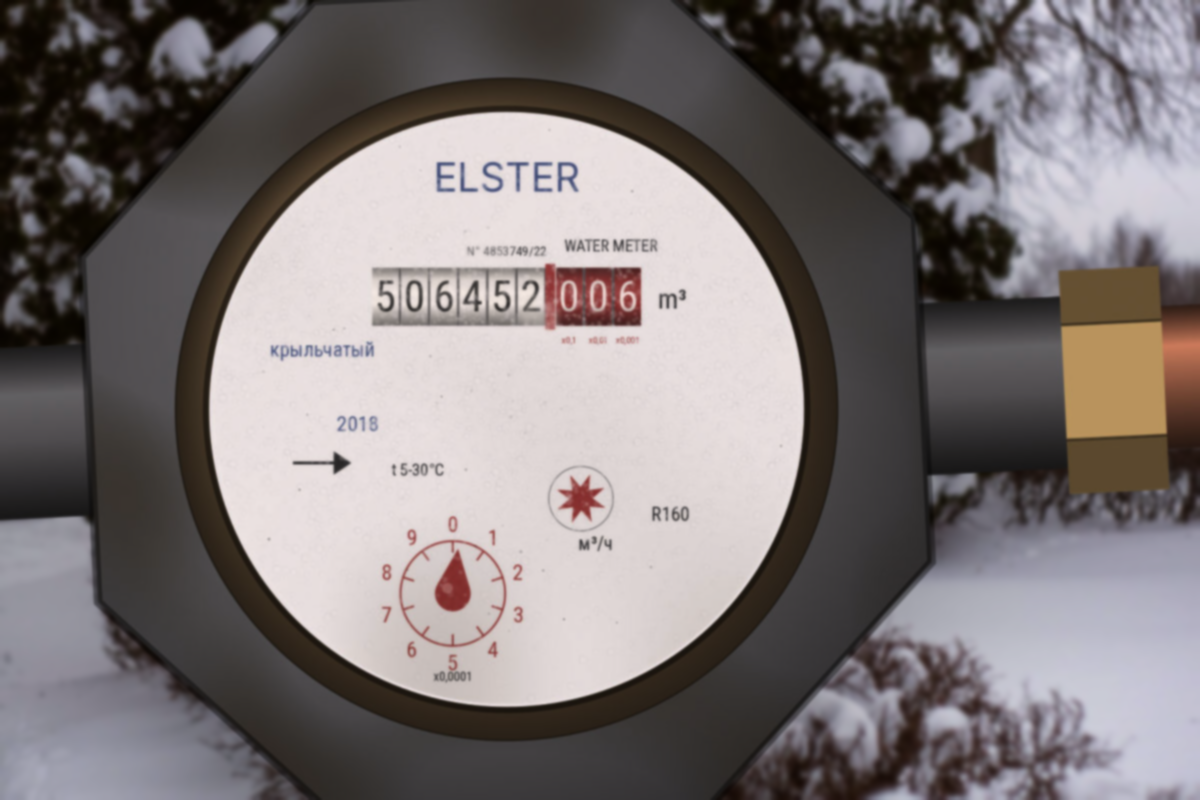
value=506452.0060 unit=m³
